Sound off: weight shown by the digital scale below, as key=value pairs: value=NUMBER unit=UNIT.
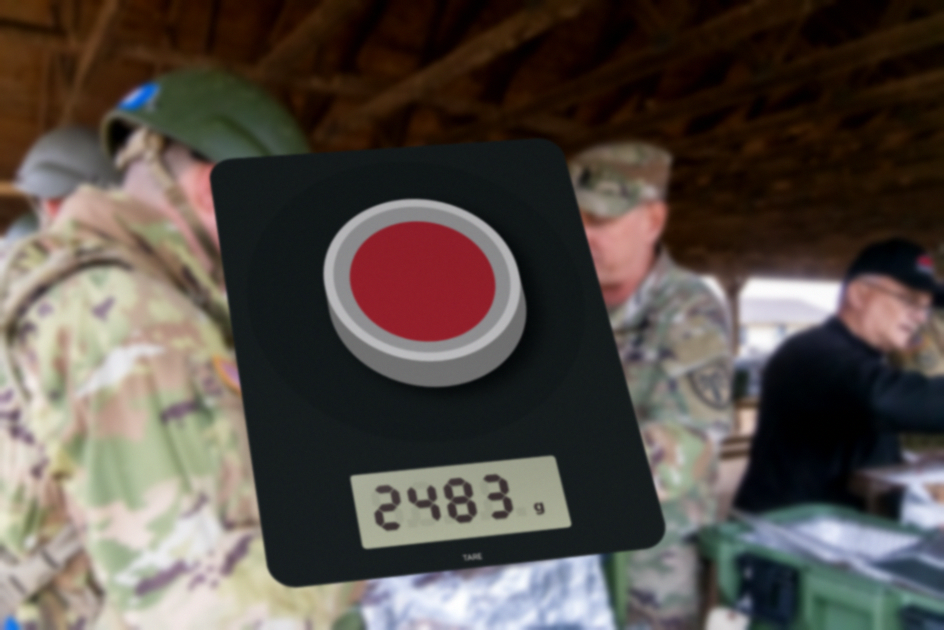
value=2483 unit=g
